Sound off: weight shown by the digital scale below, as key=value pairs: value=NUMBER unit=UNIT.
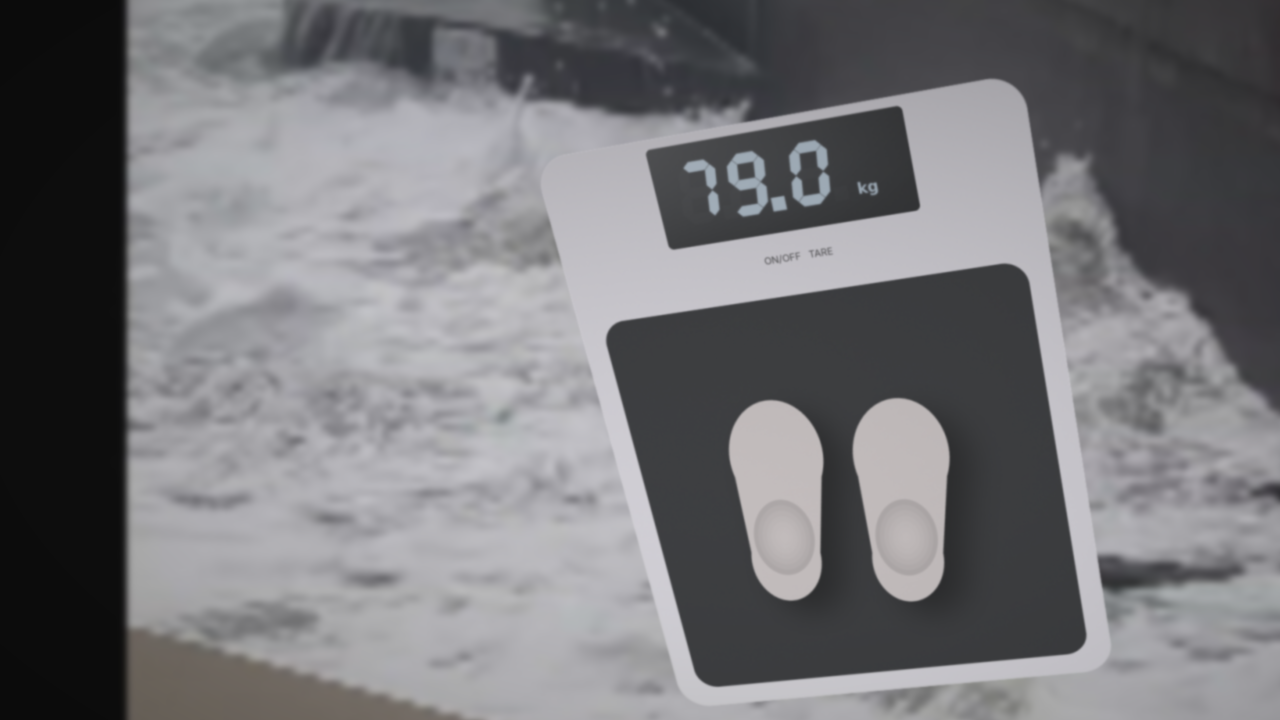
value=79.0 unit=kg
